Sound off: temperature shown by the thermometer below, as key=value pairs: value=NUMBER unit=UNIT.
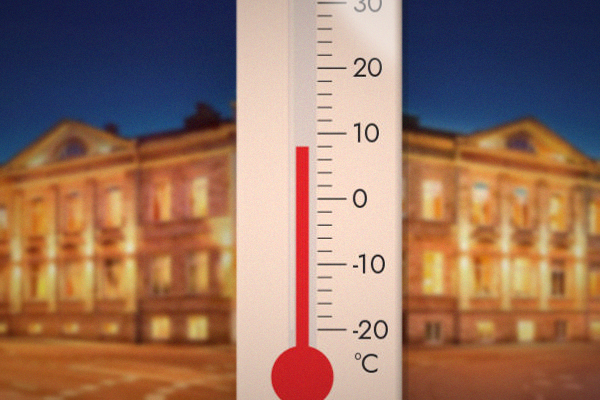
value=8 unit=°C
